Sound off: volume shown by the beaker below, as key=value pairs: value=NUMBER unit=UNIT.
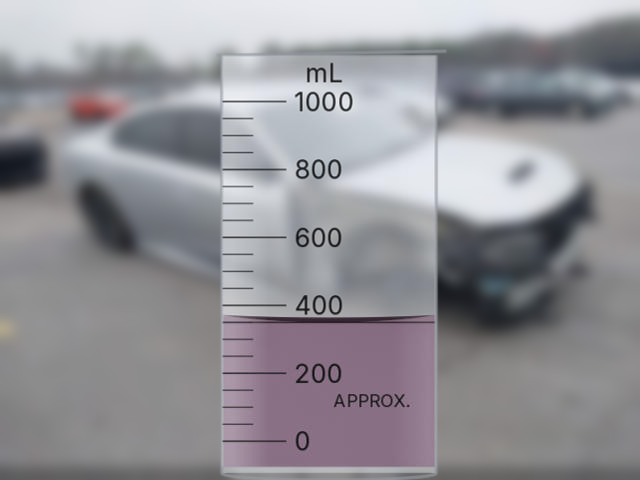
value=350 unit=mL
